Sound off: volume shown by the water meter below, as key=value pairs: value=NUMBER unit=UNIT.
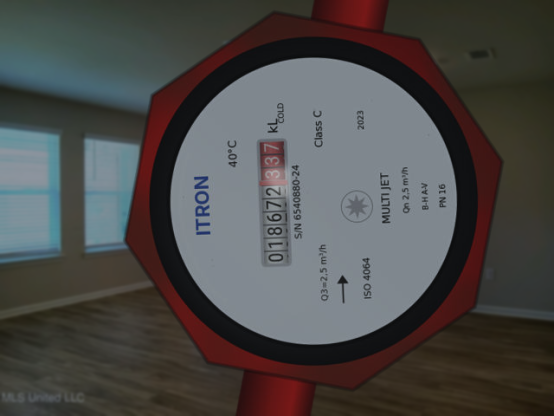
value=18672.337 unit=kL
